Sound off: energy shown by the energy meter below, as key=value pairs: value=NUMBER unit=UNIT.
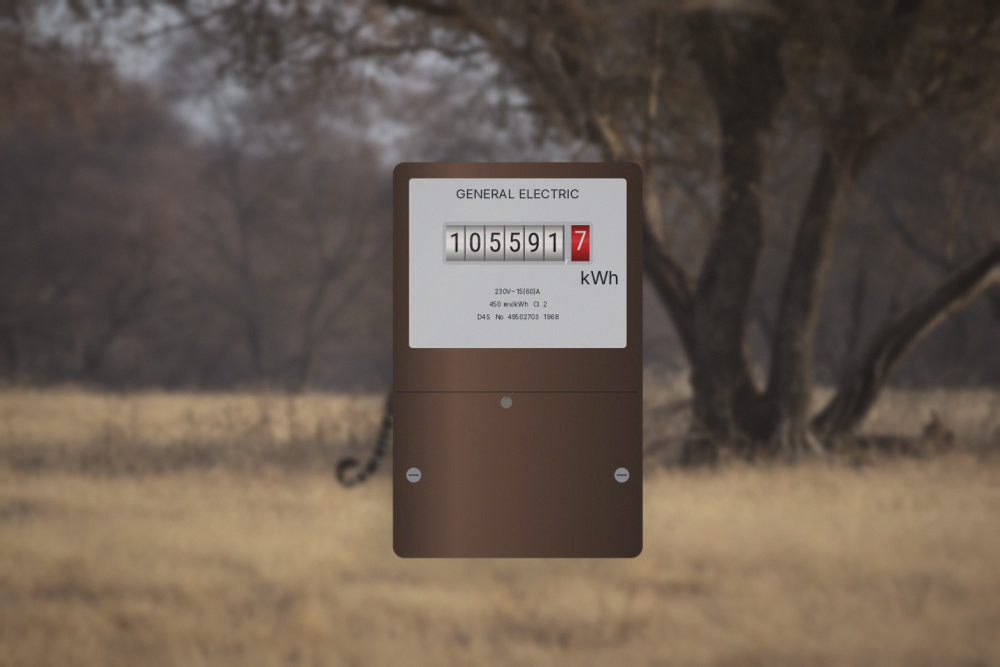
value=105591.7 unit=kWh
